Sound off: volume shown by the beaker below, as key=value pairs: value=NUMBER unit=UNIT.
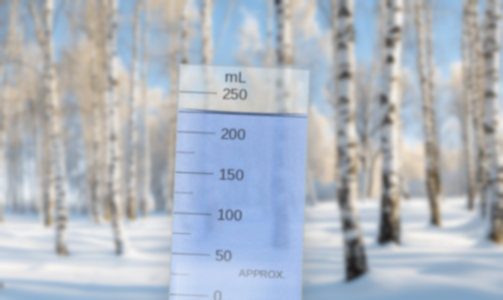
value=225 unit=mL
